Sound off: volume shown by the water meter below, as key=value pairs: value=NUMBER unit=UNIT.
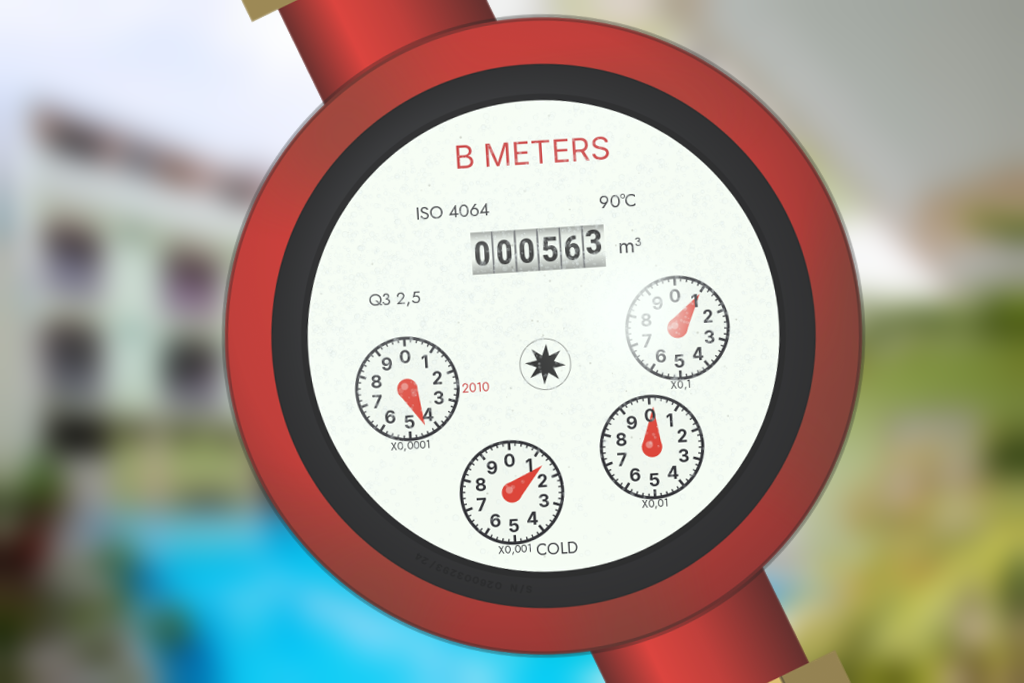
value=563.1014 unit=m³
